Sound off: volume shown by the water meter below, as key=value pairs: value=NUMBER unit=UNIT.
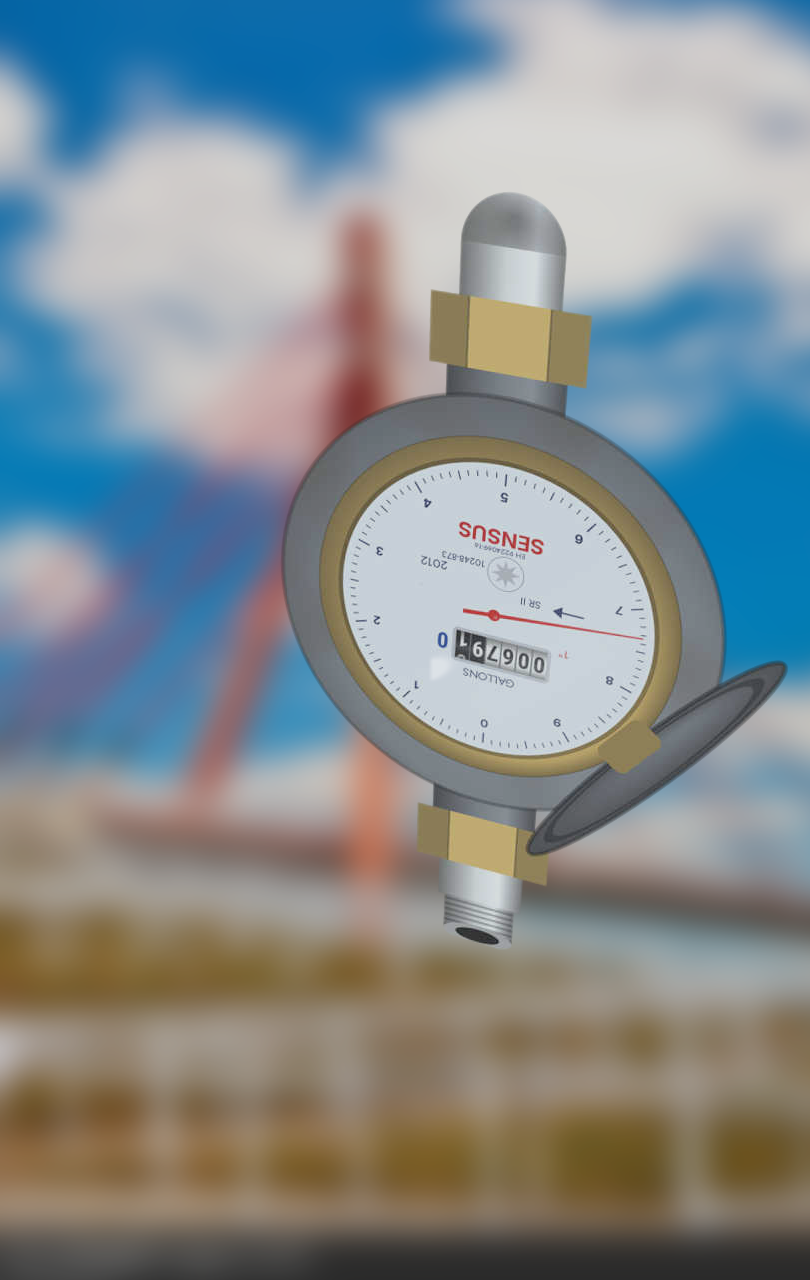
value=67907.3 unit=gal
